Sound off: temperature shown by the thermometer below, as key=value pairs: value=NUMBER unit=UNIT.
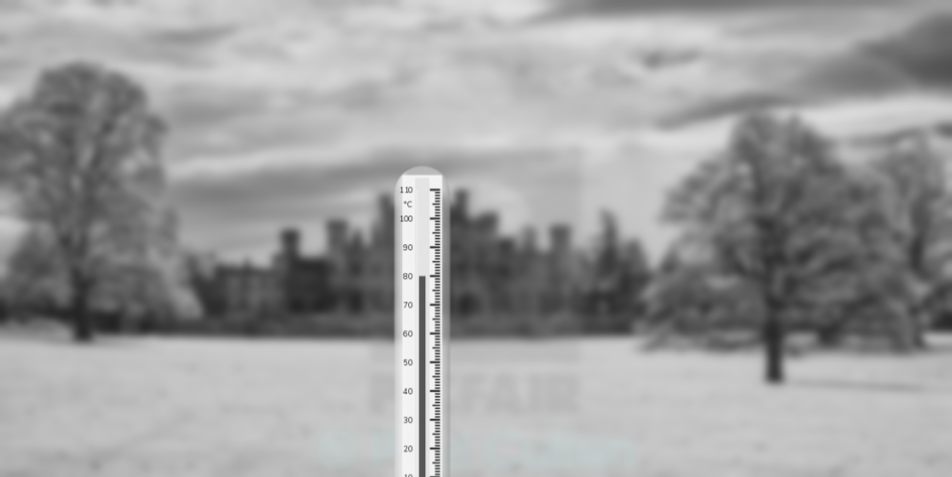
value=80 unit=°C
